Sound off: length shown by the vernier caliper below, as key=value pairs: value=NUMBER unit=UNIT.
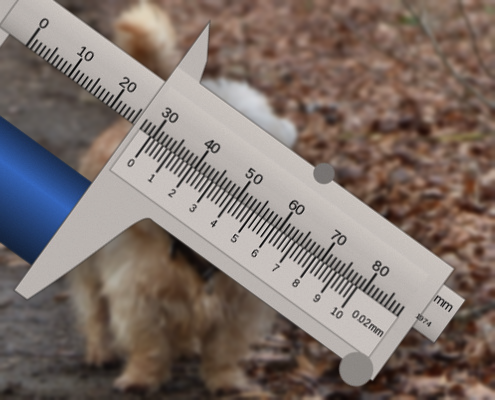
value=29.5 unit=mm
